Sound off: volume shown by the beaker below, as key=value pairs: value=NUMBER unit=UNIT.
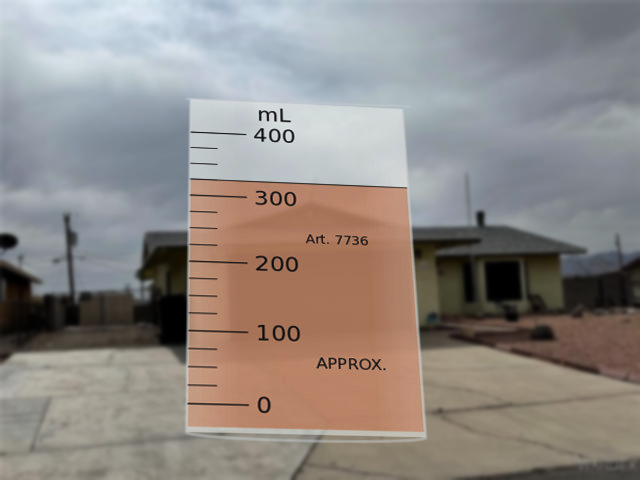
value=325 unit=mL
